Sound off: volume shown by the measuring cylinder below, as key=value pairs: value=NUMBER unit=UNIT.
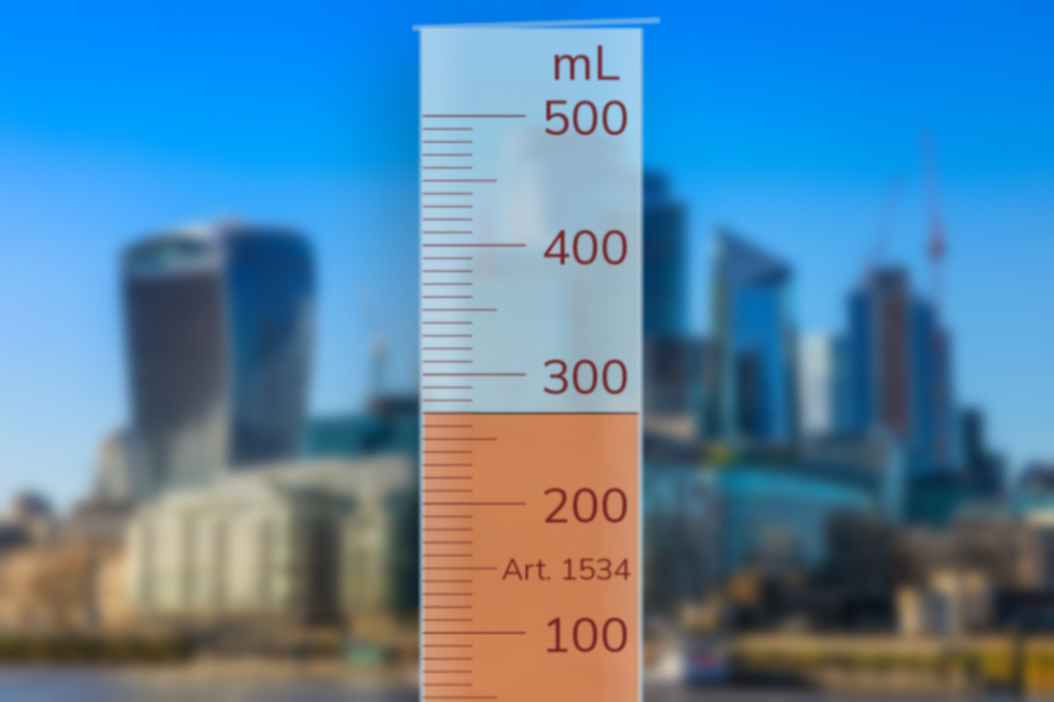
value=270 unit=mL
